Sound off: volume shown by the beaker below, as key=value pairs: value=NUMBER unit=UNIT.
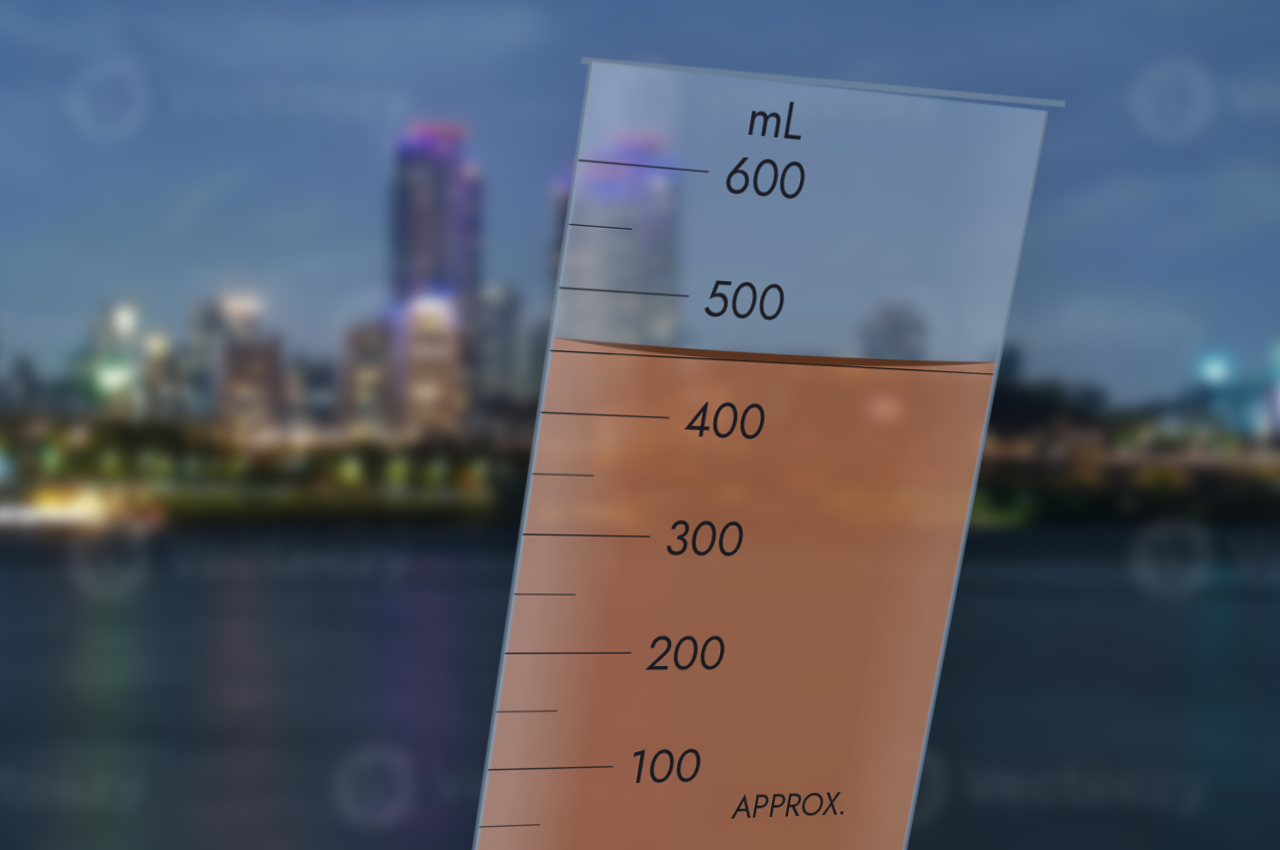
value=450 unit=mL
